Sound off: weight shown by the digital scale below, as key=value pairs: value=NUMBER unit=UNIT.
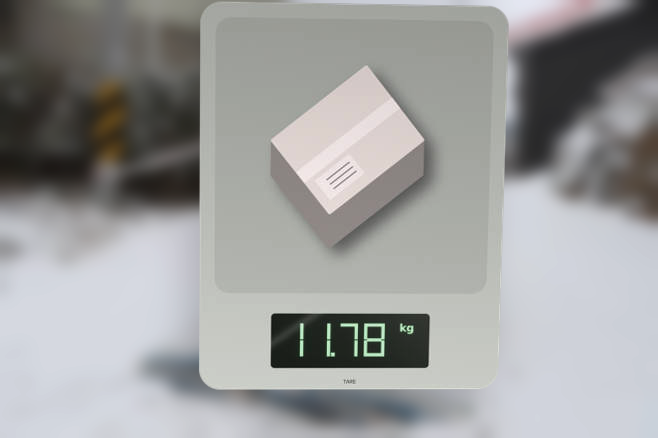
value=11.78 unit=kg
